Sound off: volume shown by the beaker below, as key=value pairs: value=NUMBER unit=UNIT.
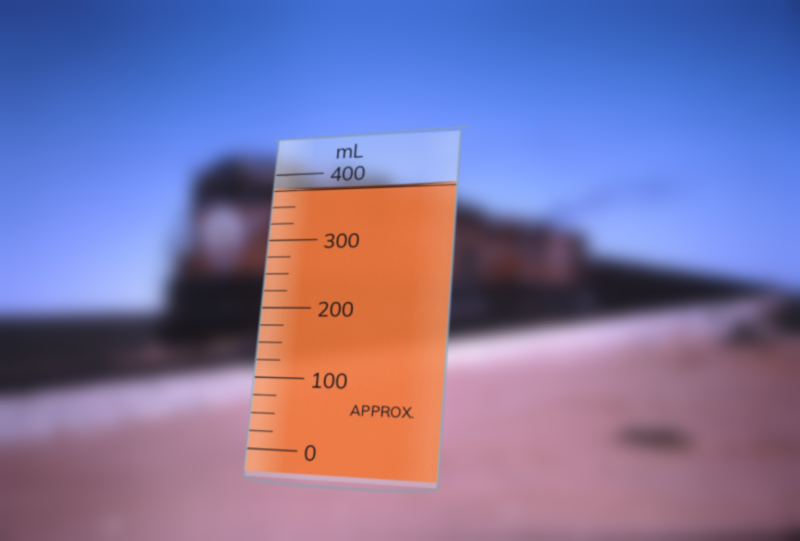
value=375 unit=mL
